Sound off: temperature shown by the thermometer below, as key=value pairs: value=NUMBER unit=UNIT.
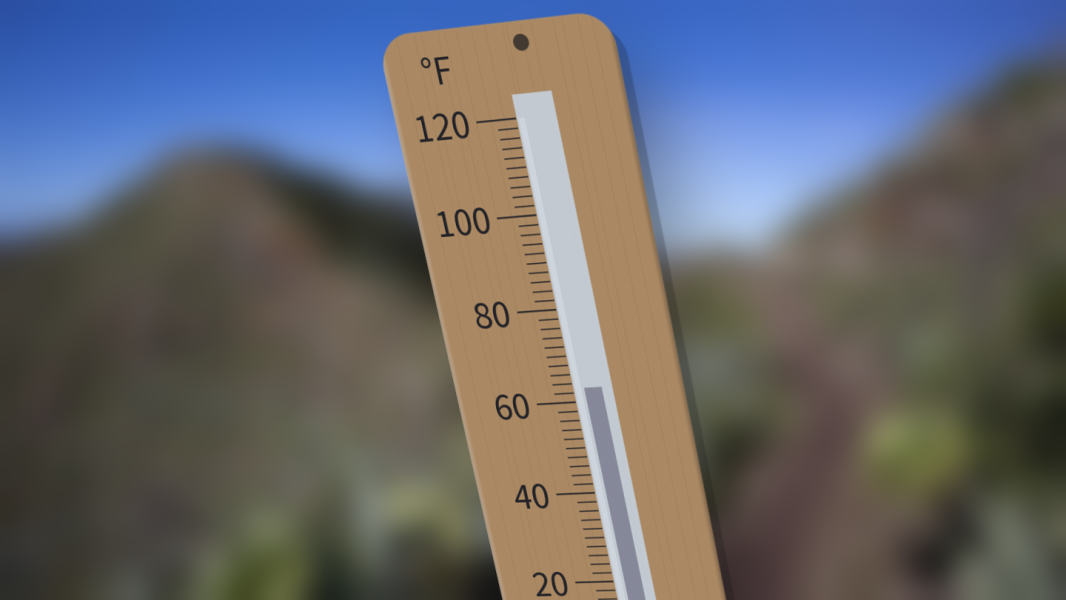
value=63 unit=°F
